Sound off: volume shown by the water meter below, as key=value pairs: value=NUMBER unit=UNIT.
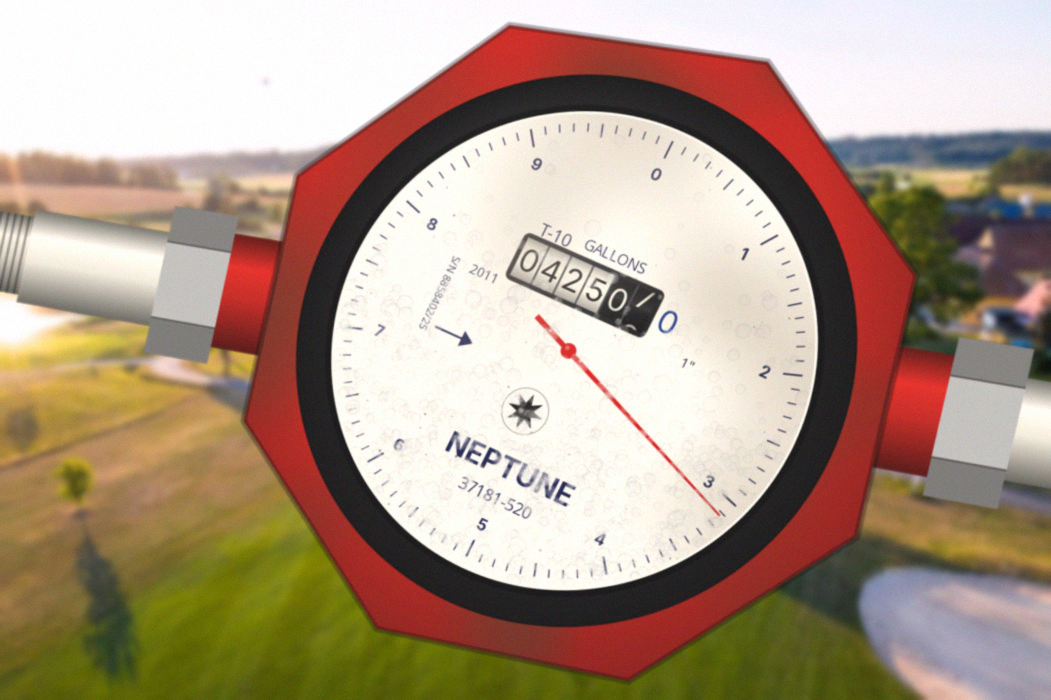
value=425073.1 unit=gal
